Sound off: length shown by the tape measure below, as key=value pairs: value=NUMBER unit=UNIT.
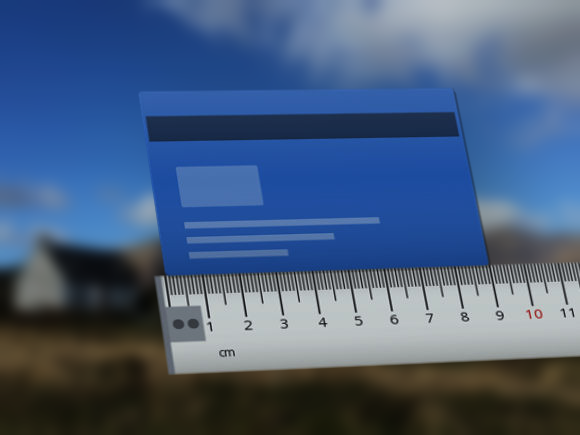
value=9 unit=cm
